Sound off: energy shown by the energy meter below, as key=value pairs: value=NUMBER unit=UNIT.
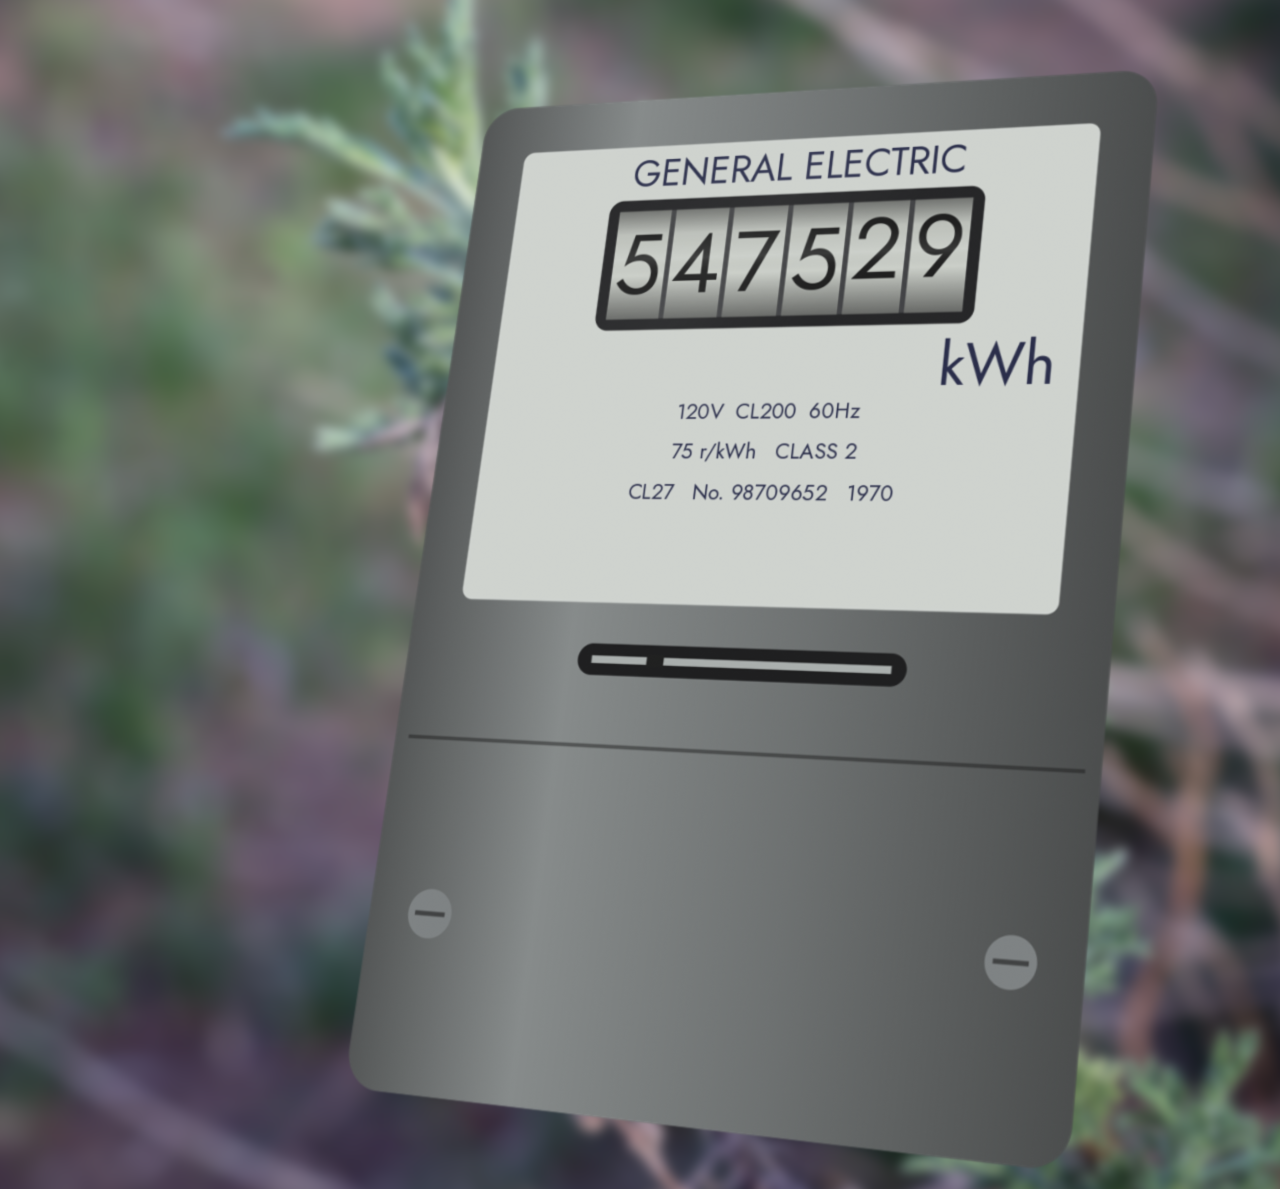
value=547529 unit=kWh
